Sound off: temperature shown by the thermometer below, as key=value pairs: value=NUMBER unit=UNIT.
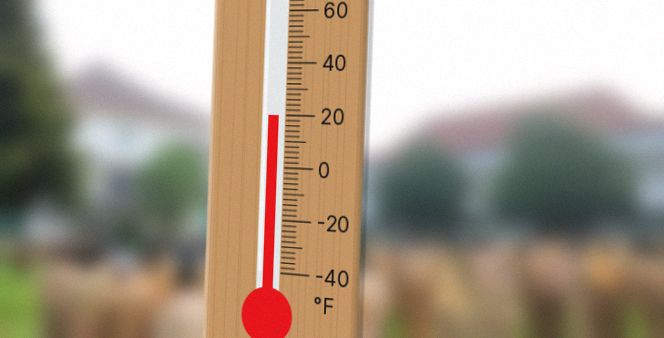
value=20 unit=°F
